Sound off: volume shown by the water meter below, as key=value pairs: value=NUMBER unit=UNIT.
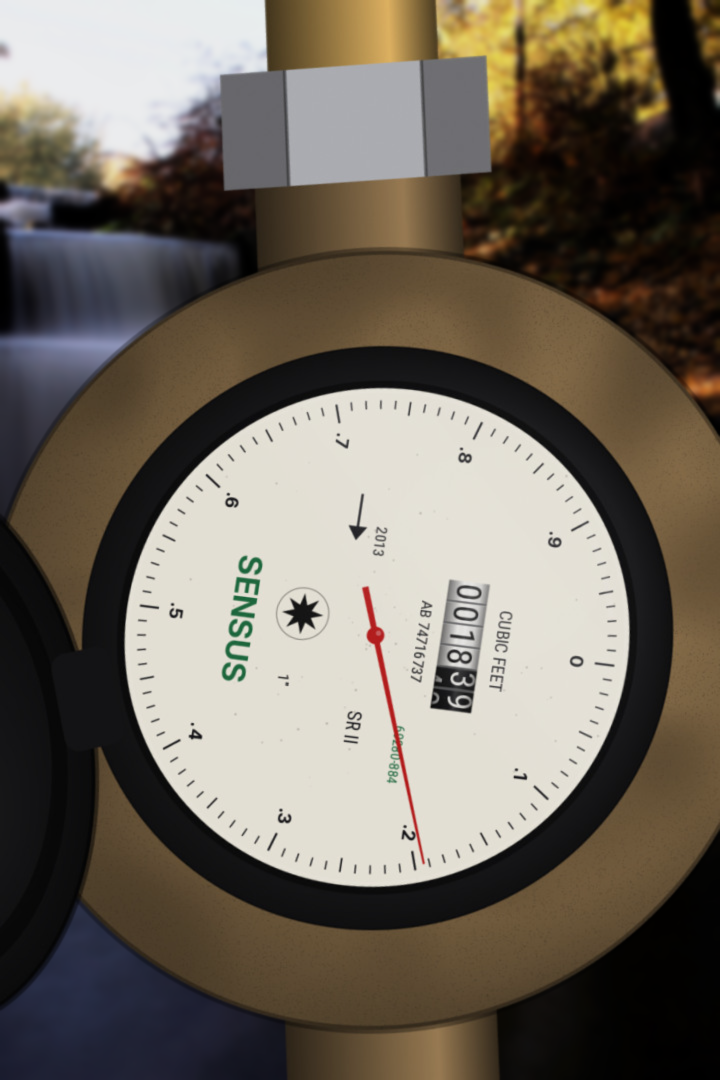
value=1839.19 unit=ft³
